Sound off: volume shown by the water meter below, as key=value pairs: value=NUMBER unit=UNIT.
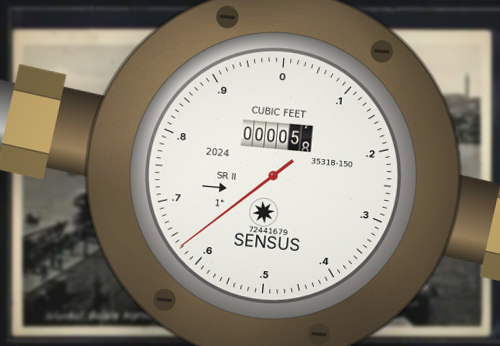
value=57.63 unit=ft³
